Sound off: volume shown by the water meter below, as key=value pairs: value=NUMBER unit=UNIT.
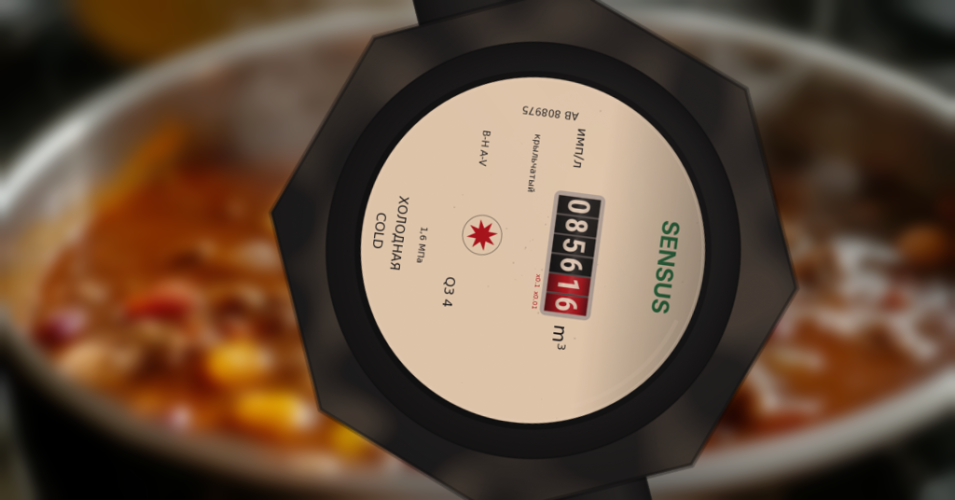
value=856.16 unit=m³
